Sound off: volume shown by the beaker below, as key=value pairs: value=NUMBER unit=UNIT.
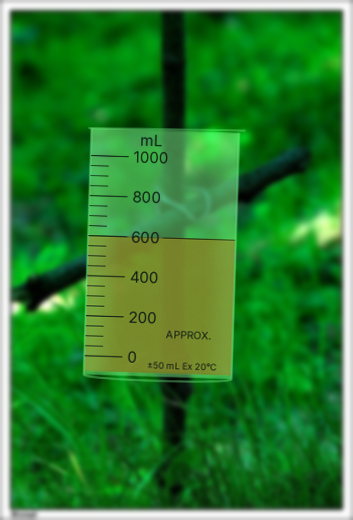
value=600 unit=mL
